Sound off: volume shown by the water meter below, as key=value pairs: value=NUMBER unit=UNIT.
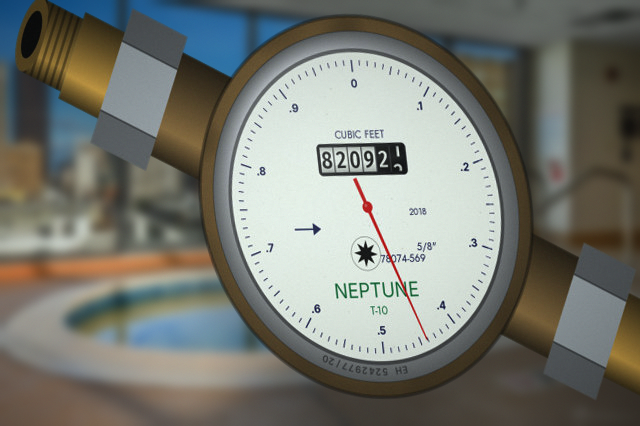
value=820921.44 unit=ft³
